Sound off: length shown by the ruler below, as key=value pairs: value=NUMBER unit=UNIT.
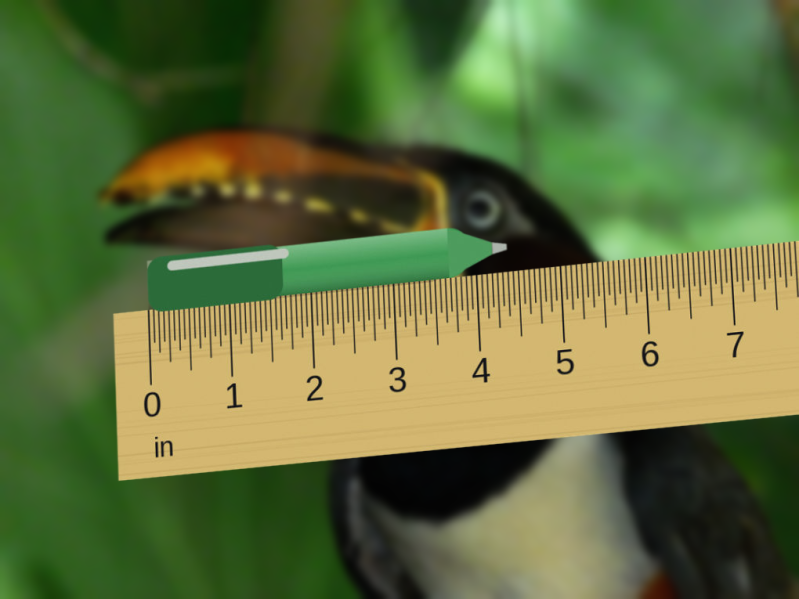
value=4.375 unit=in
